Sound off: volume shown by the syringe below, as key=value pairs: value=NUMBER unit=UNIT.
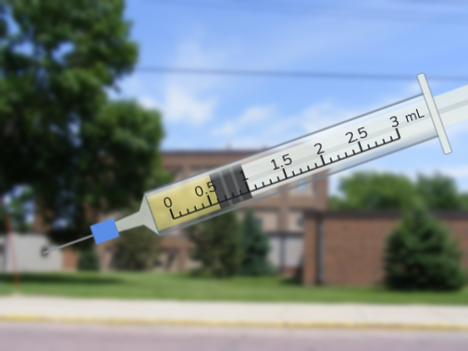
value=0.6 unit=mL
